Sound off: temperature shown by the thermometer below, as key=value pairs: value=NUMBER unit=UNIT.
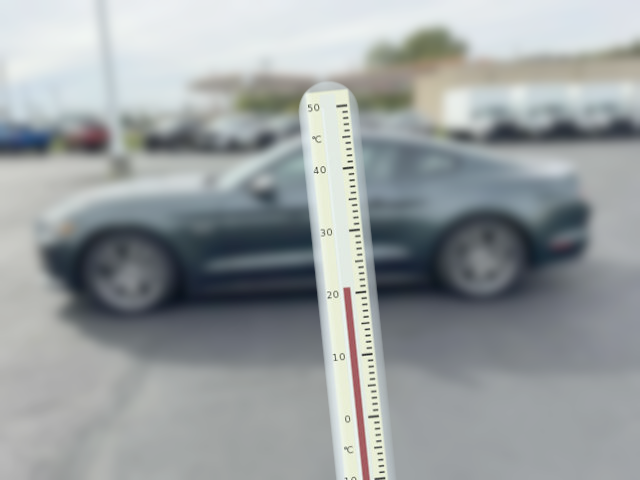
value=21 unit=°C
